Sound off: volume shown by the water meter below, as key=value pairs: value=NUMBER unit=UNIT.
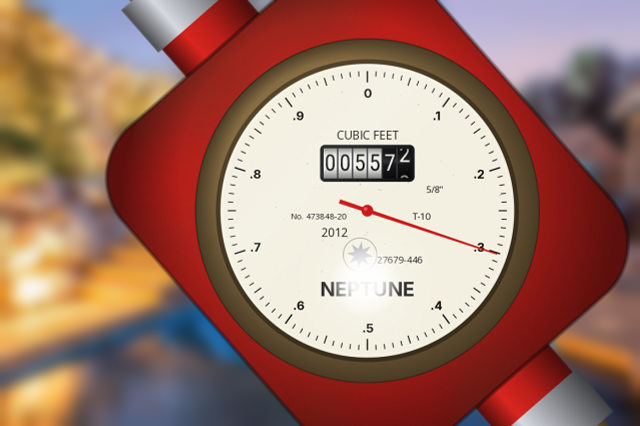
value=5572.30 unit=ft³
